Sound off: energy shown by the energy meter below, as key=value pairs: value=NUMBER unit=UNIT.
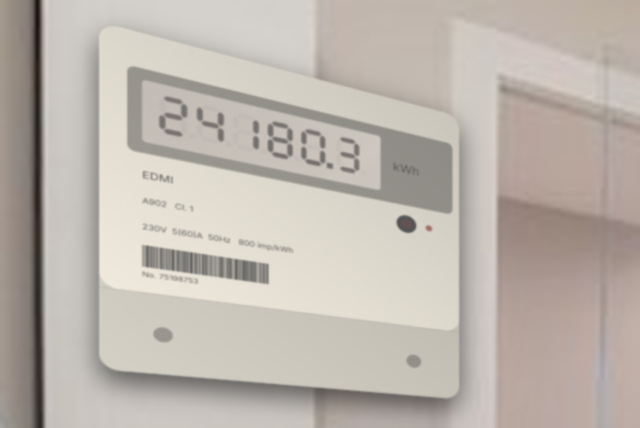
value=24180.3 unit=kWh
